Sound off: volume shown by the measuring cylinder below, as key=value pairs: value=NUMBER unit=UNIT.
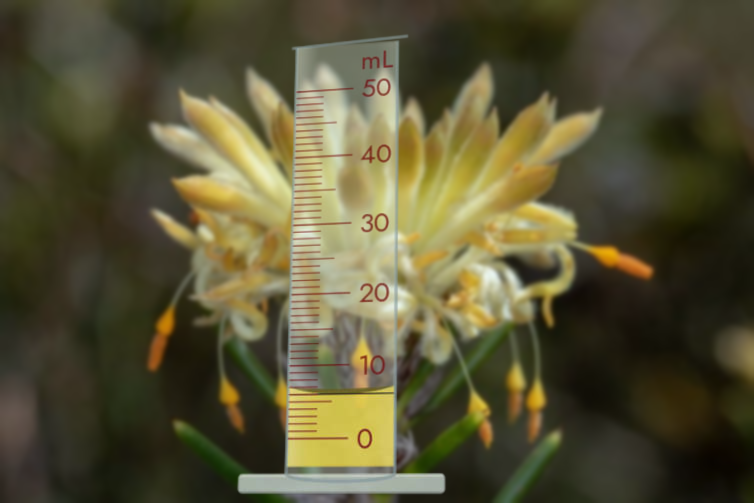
value=6 unit=mL
